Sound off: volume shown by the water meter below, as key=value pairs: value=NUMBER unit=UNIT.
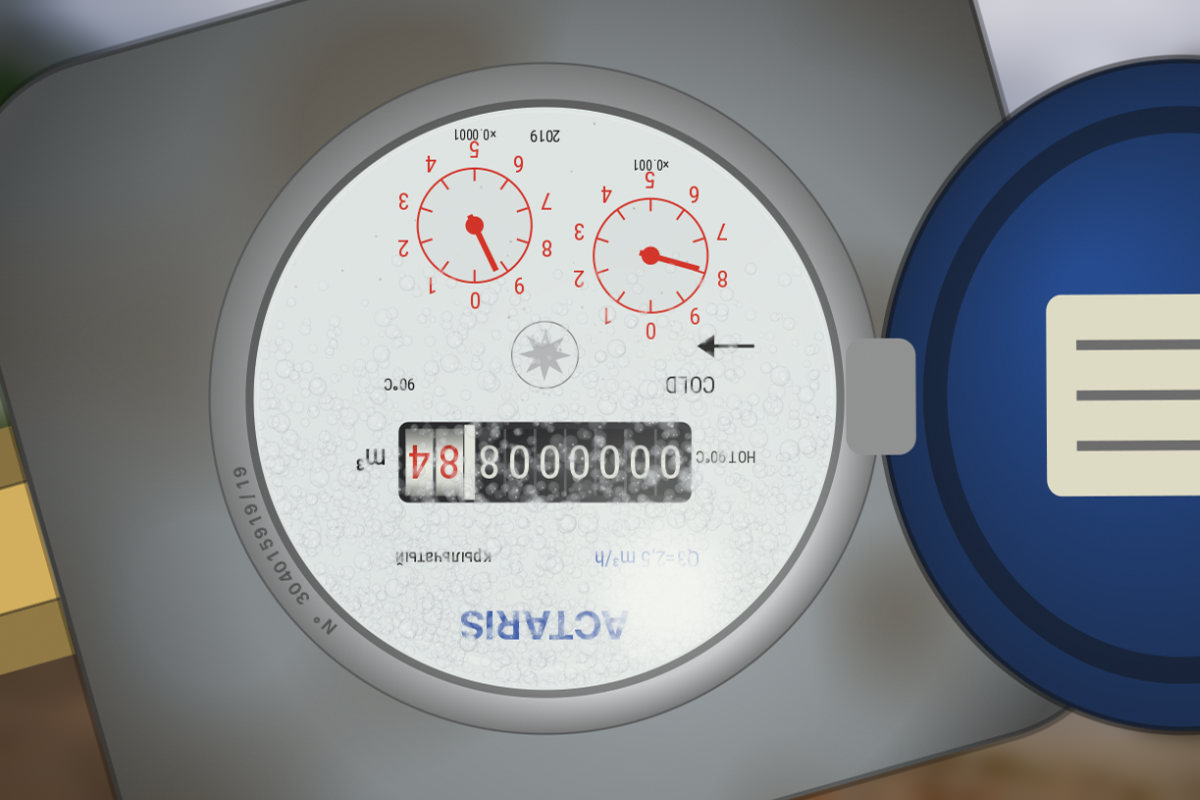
value=8.8479 unit=m³
